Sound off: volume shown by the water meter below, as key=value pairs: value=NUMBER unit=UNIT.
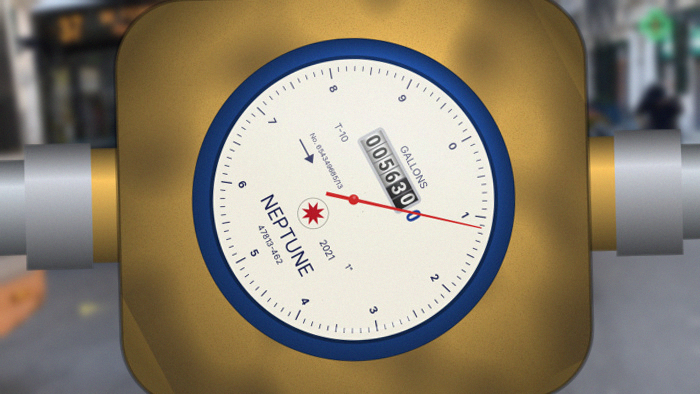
value=56301.1 unit=gal
